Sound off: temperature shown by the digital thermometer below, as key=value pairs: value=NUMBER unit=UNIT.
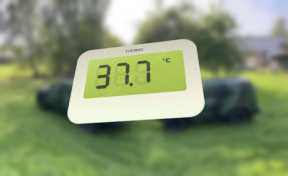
value=37.7 unit=°C
